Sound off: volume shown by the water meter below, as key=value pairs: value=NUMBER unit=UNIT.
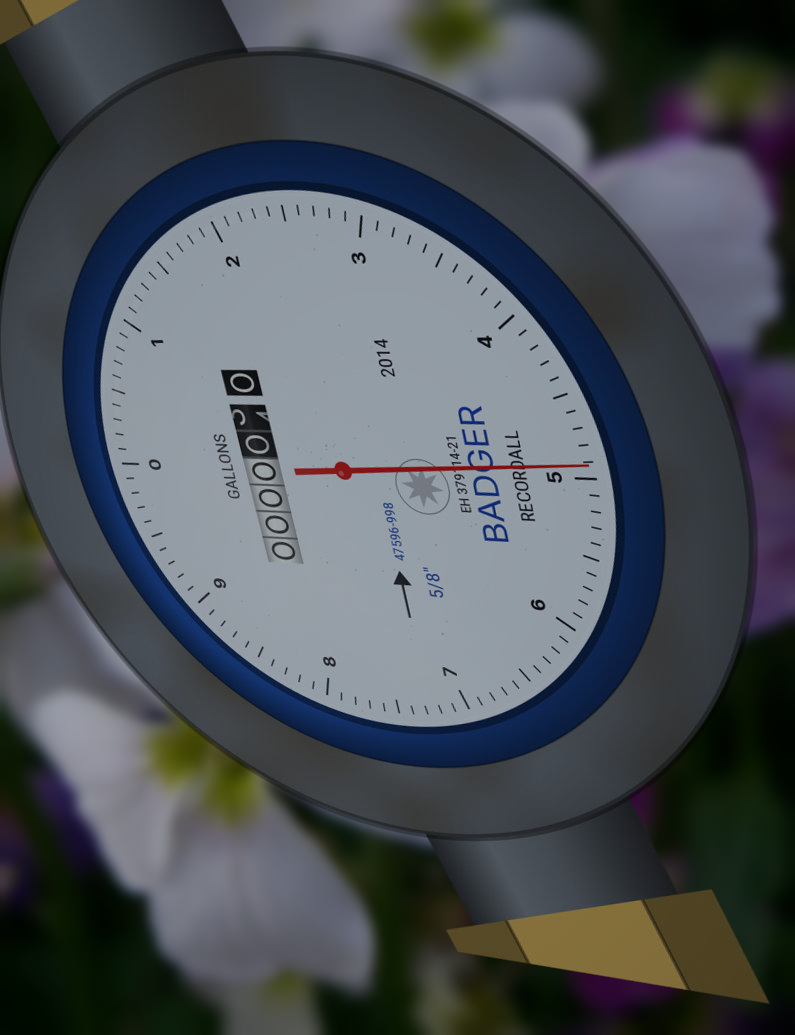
value=34.9 unit=gal
